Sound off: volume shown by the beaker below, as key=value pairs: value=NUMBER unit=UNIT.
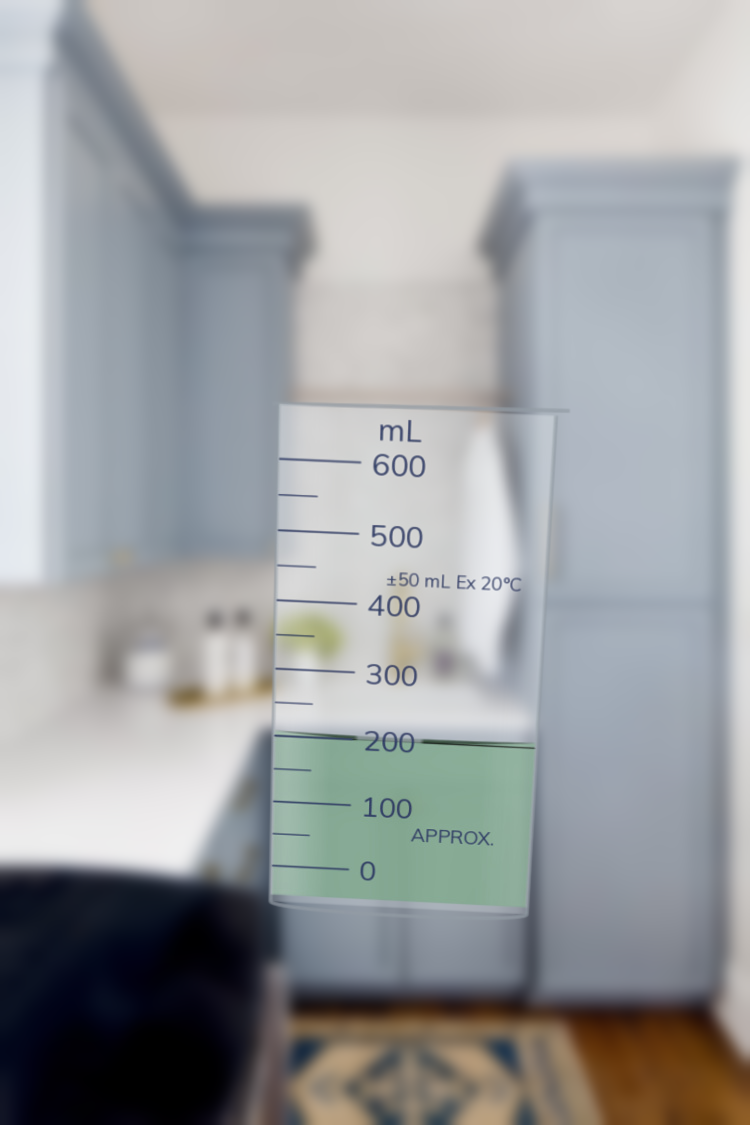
value=200 unit=mL
